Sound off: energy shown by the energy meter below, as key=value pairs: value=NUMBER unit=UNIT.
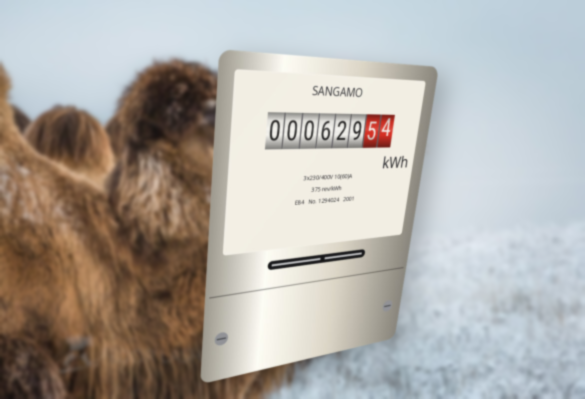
value=629.54 unit=kWh
